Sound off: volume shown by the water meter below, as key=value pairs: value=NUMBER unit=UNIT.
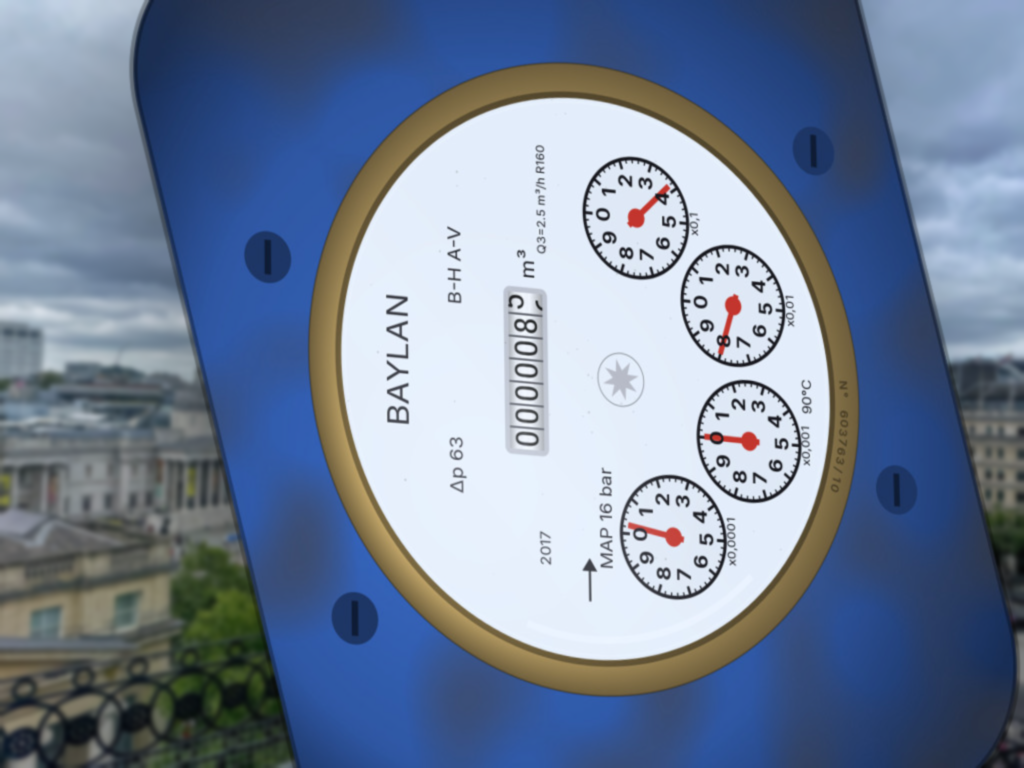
value=85.3800 unit=m³
